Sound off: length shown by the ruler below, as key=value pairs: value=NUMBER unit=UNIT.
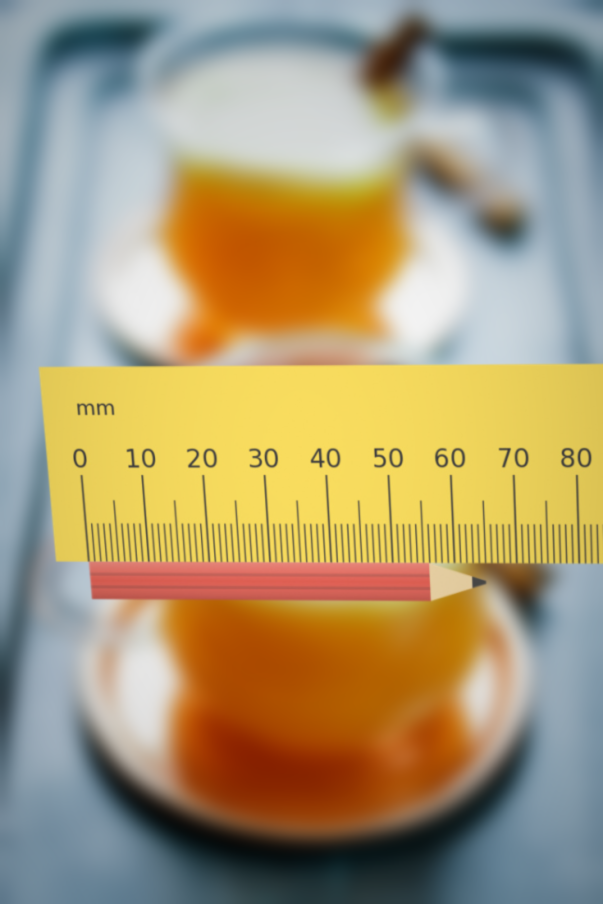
value=65 unit=mm
